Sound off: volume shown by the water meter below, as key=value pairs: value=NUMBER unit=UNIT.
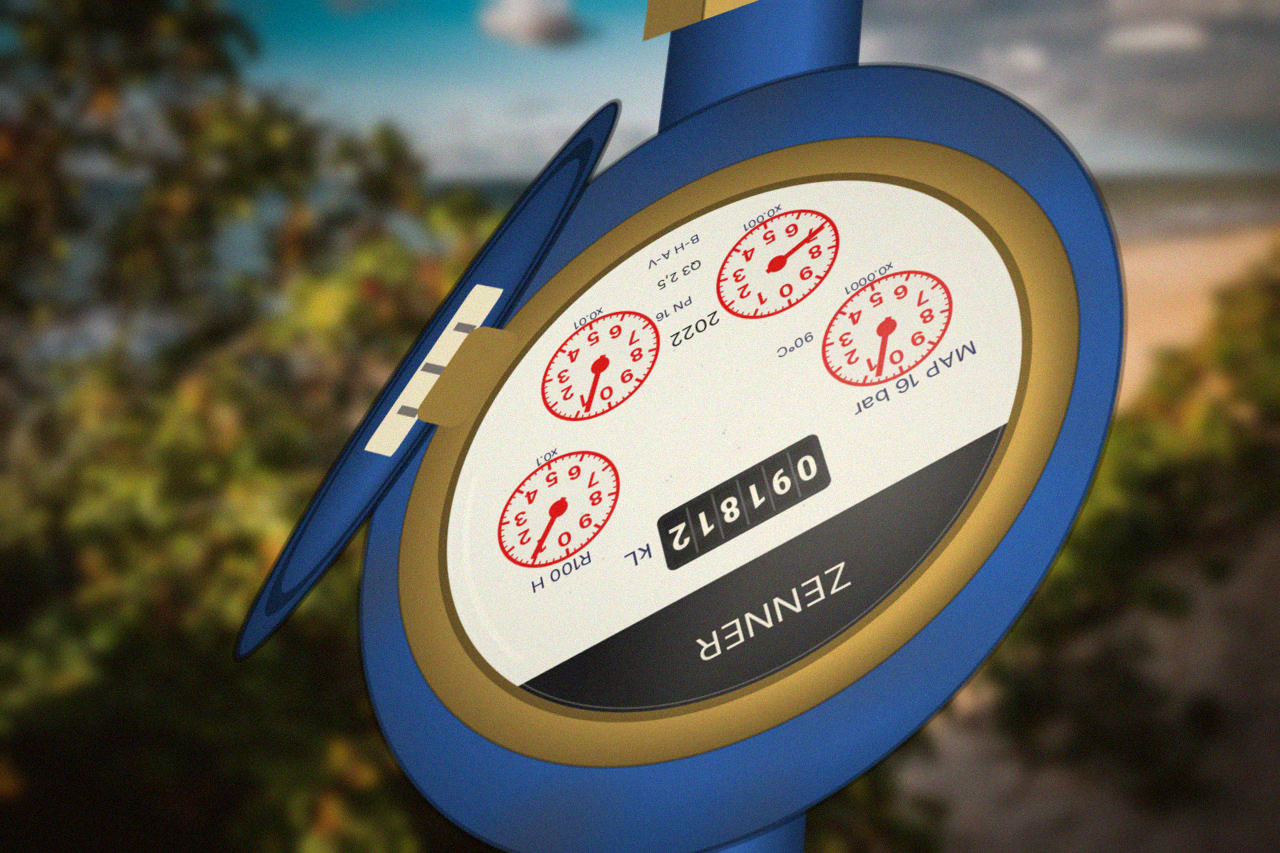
value=91812.1070 unit=kL
